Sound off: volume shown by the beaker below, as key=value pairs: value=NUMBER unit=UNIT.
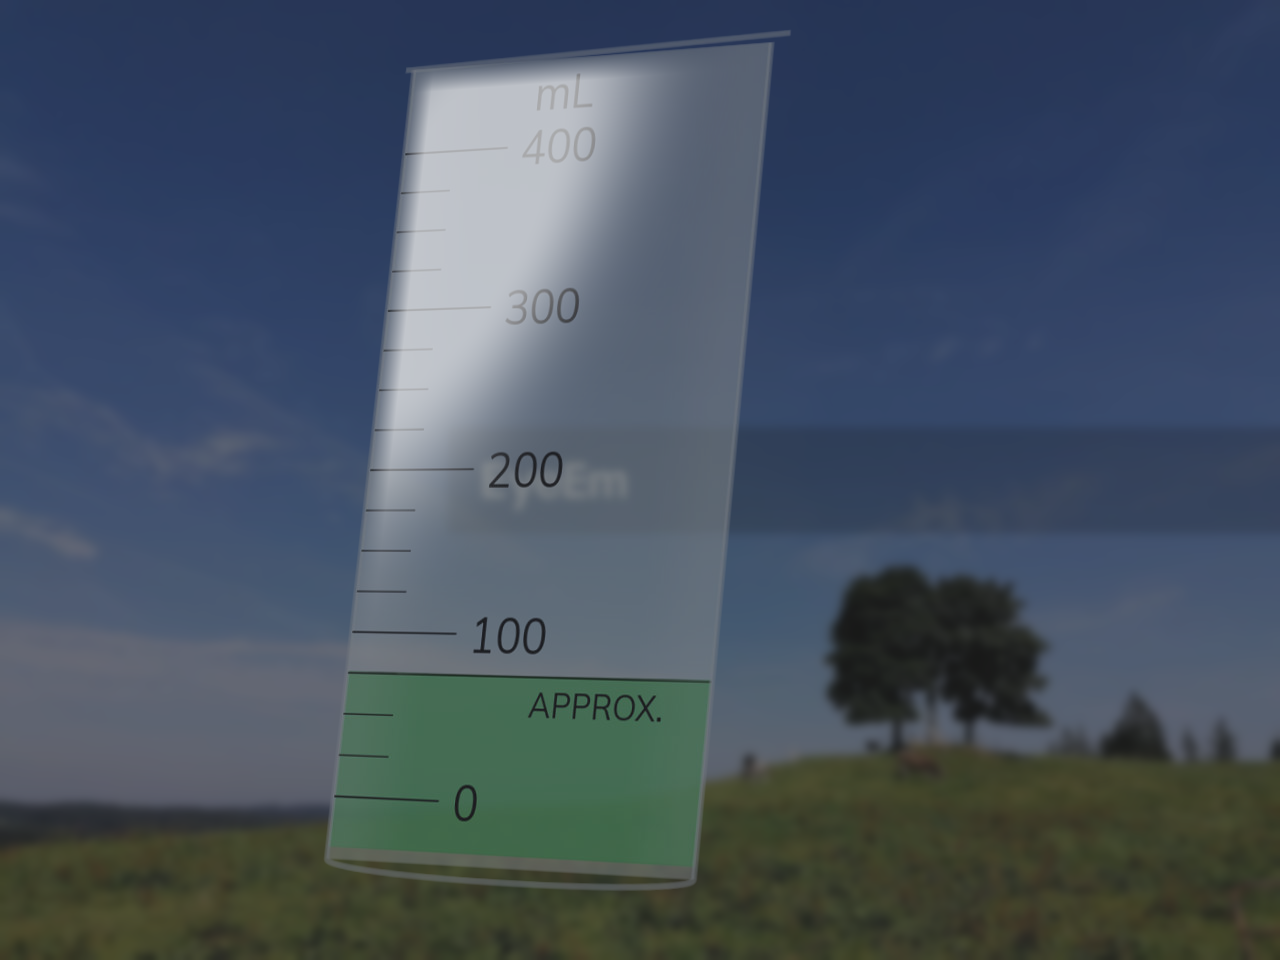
value=75 unit=mL
